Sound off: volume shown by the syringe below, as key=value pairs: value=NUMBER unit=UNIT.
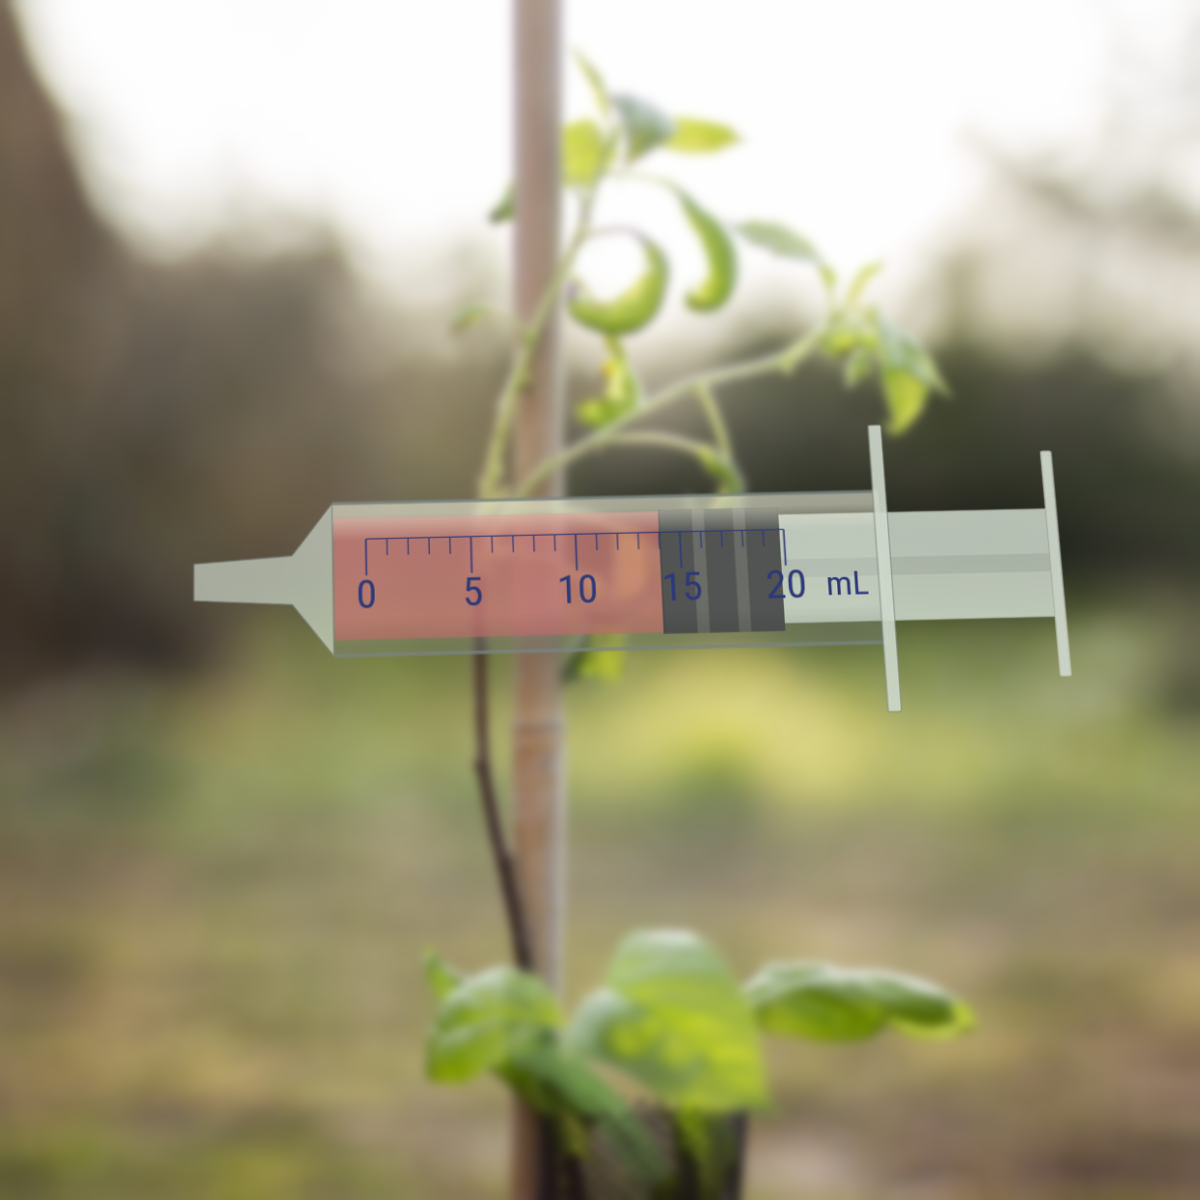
value=14 unit=mL
